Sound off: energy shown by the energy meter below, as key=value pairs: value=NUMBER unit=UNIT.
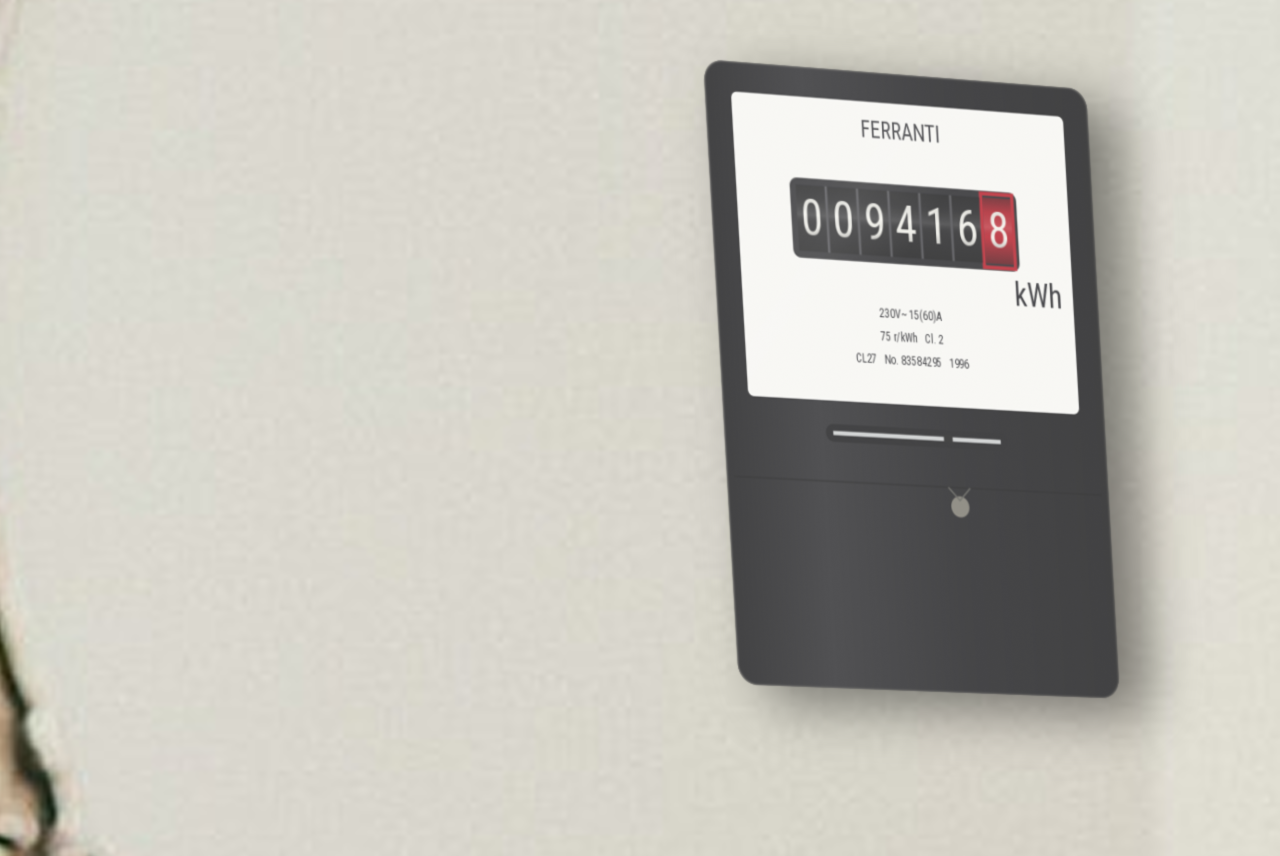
value=9416.8 unit=kWh
